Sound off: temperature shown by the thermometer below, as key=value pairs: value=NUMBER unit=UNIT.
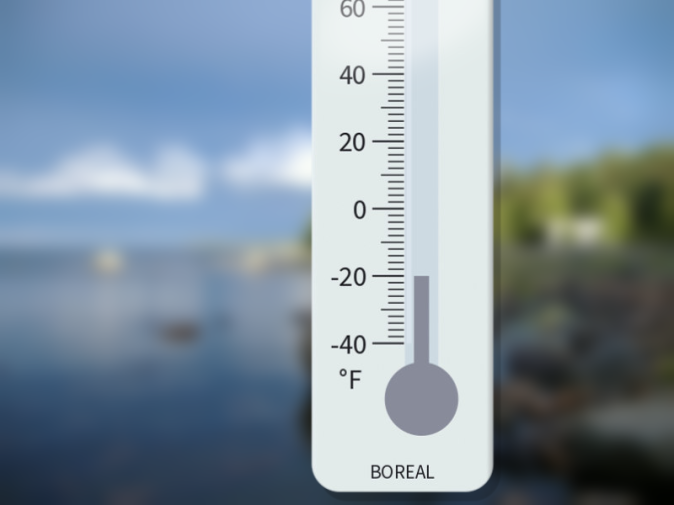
value=-20 unit=°F
